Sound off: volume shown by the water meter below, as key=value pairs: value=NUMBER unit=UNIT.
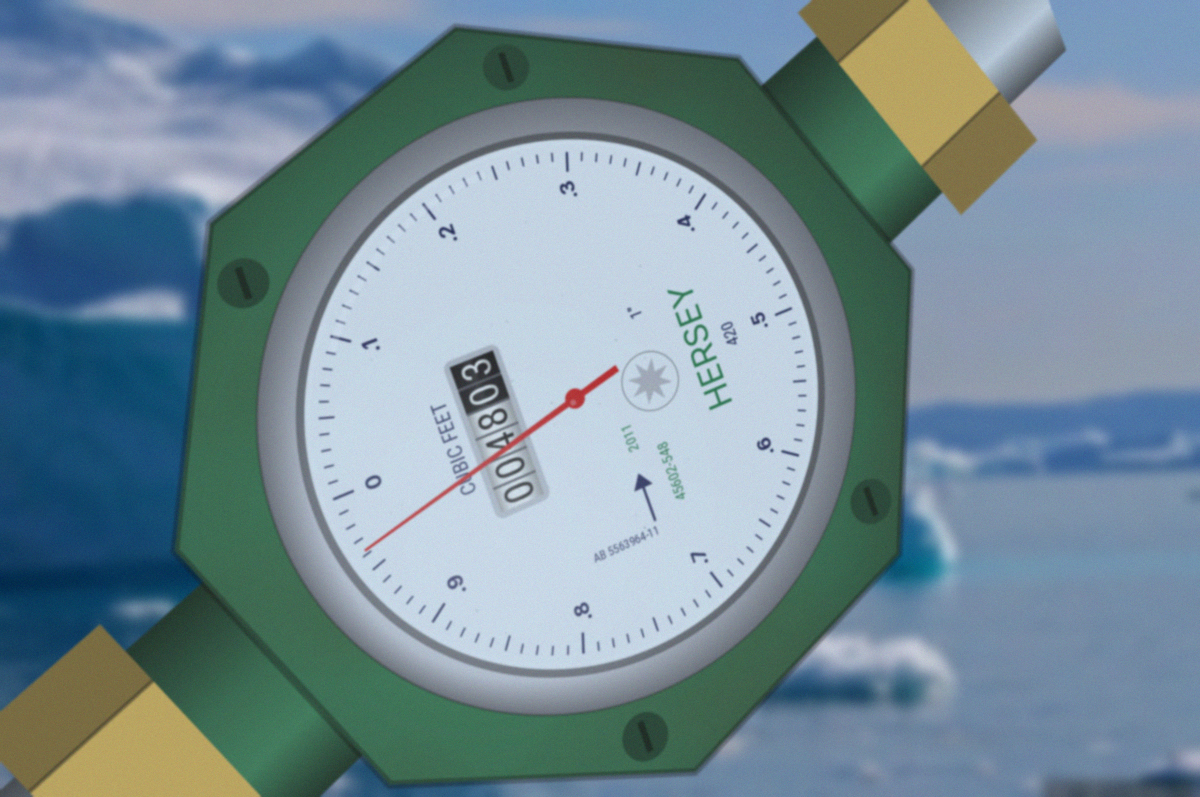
value=4802.96 unit=ft³
